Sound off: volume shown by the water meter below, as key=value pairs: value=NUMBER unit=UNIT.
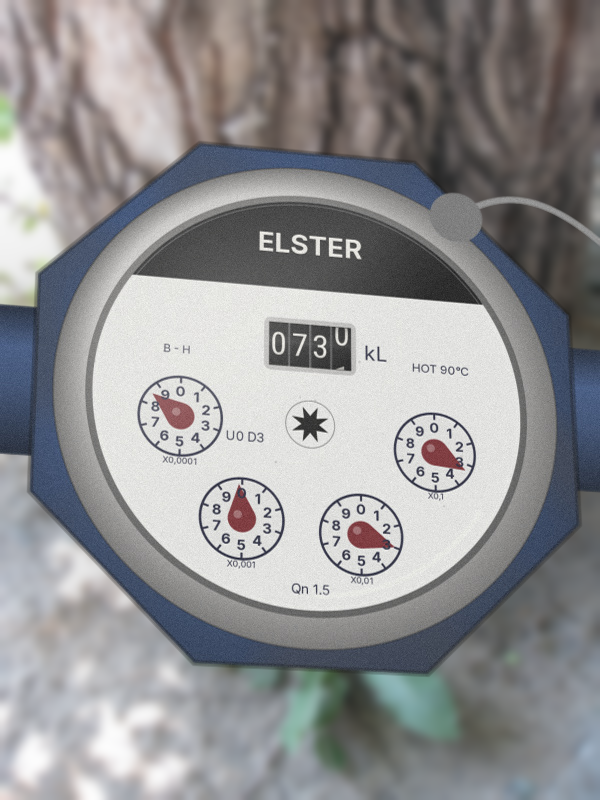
value=730.3298 unit=kL
